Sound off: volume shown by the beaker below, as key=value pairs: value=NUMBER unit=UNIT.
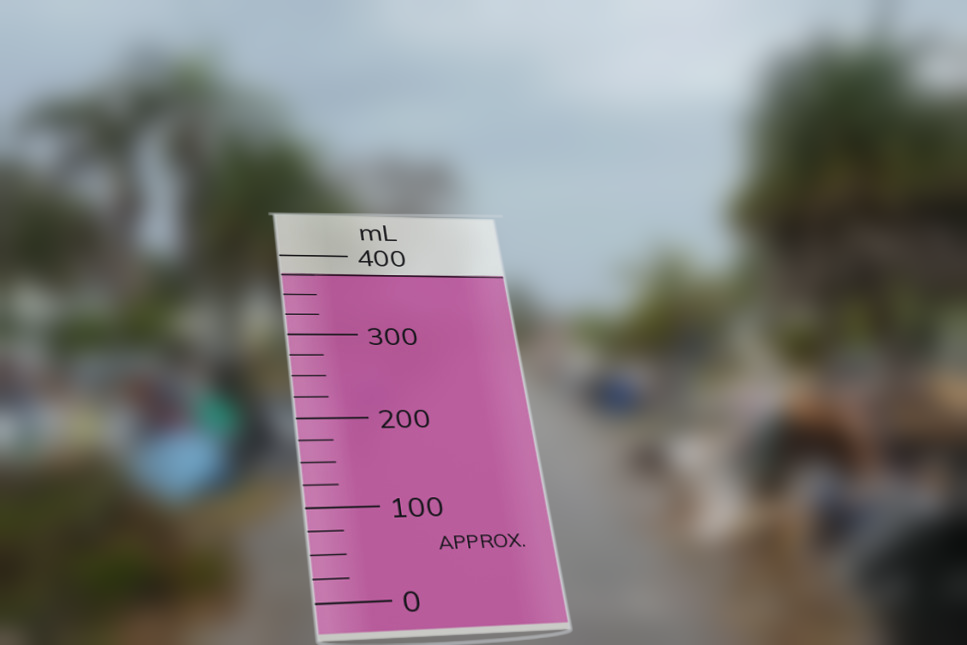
value=375 unit=mL
